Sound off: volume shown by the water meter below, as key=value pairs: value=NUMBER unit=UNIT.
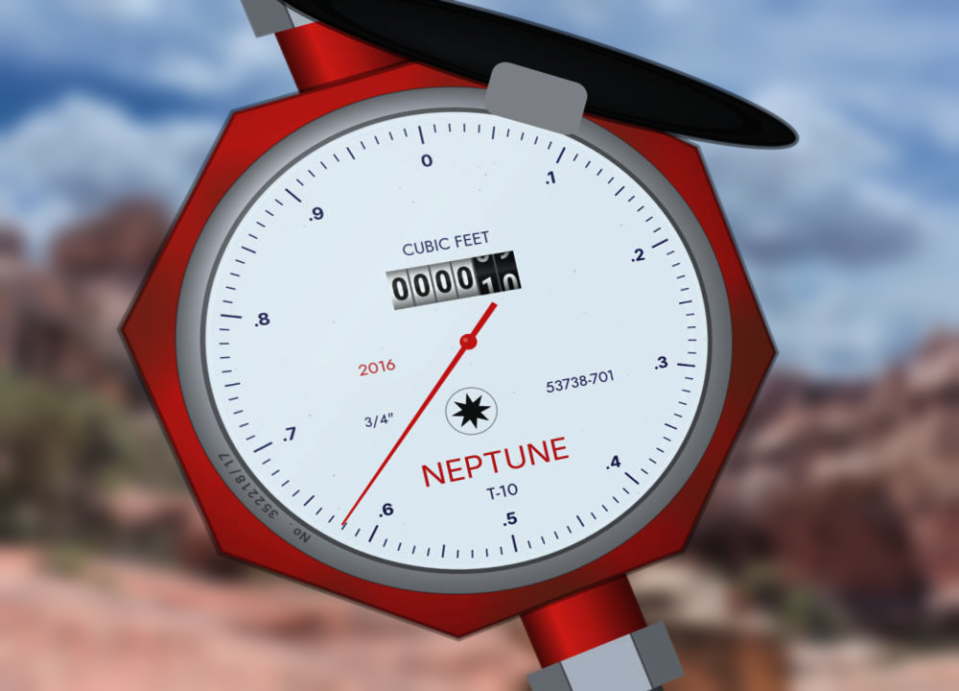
value=9.62 unit=ft³
